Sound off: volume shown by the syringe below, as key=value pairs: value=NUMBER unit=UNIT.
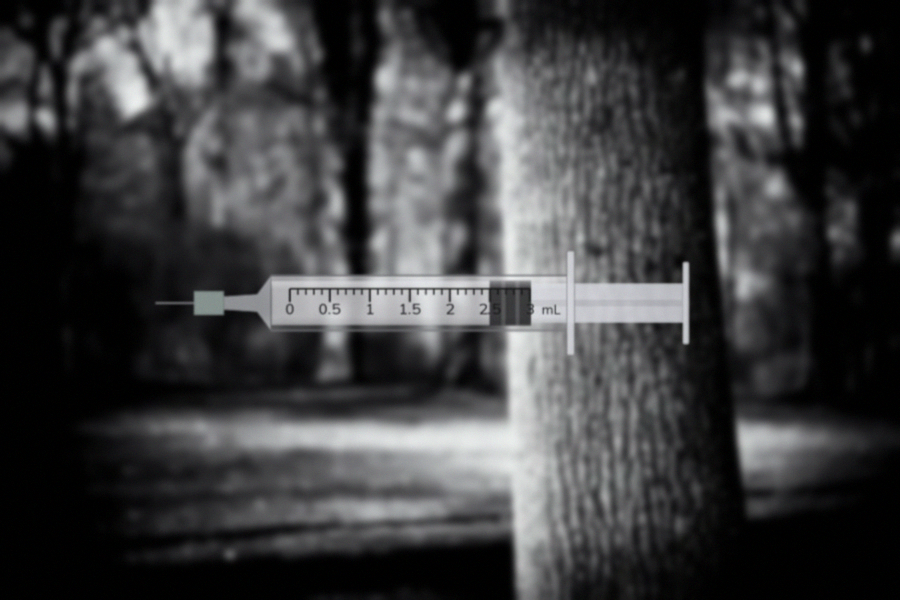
value=2.5 unit=mL
